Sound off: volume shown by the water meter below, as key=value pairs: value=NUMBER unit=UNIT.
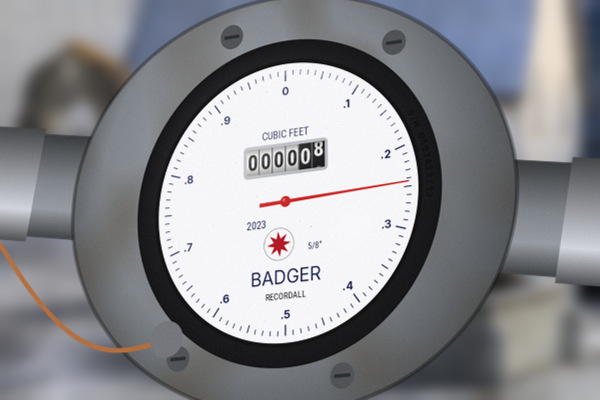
value=8.24 unit=ft³
